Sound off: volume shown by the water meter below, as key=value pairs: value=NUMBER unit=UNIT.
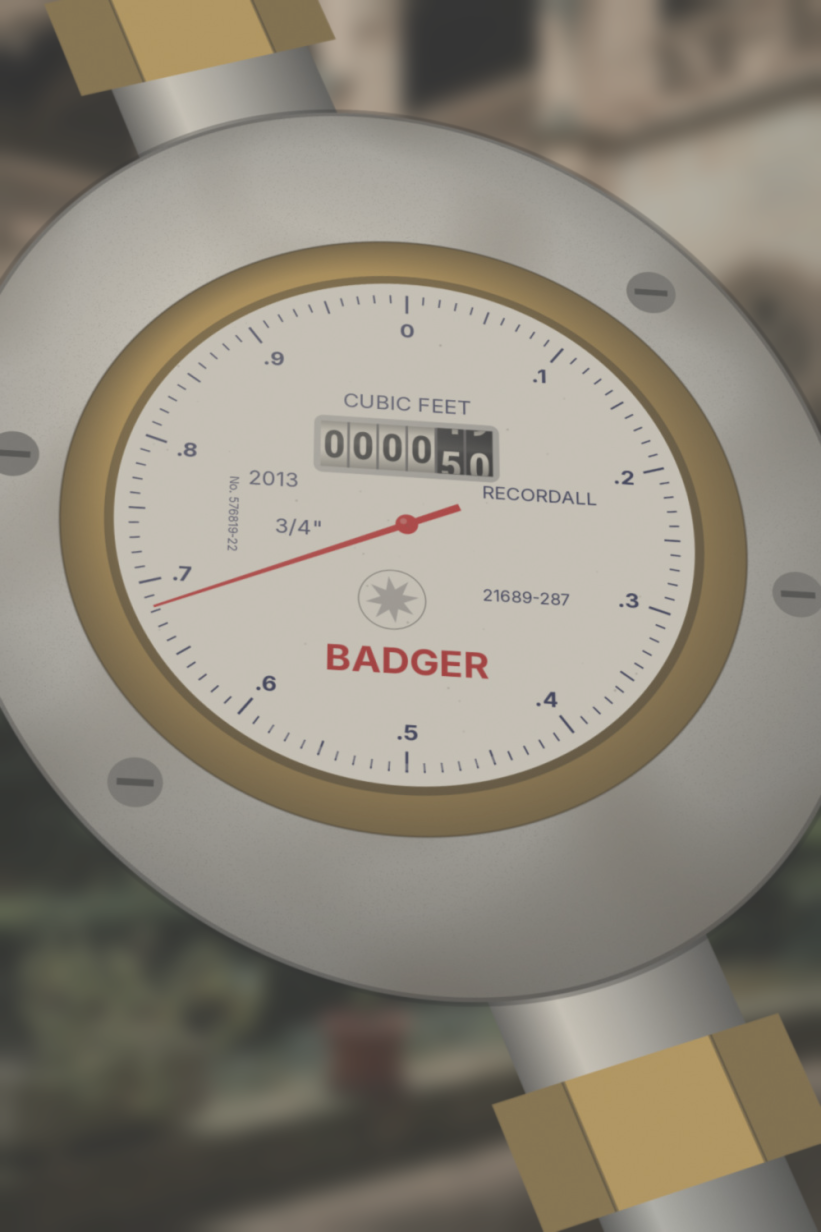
value=49.68 unit=ft³
